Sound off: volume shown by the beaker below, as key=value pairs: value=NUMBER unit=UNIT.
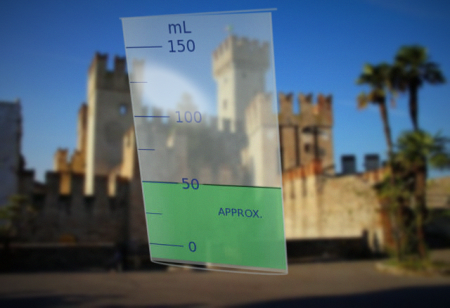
value=50 unit=mL
